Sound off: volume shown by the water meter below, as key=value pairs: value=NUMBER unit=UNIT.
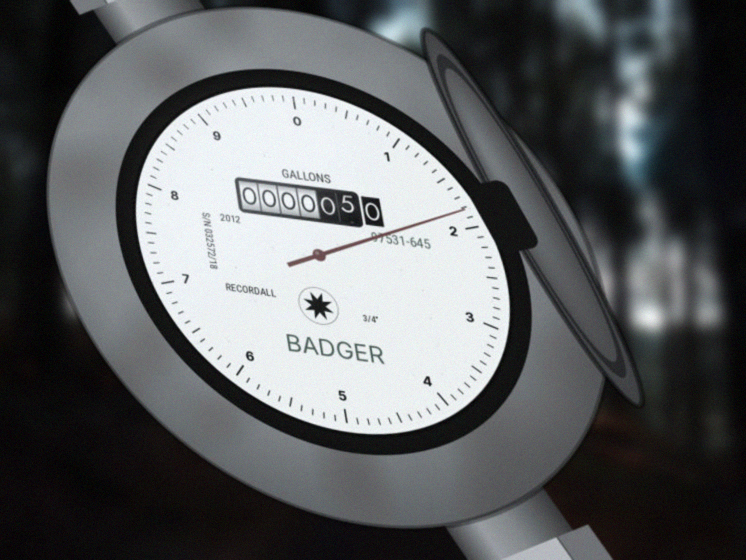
value=51.8 unit=gal
